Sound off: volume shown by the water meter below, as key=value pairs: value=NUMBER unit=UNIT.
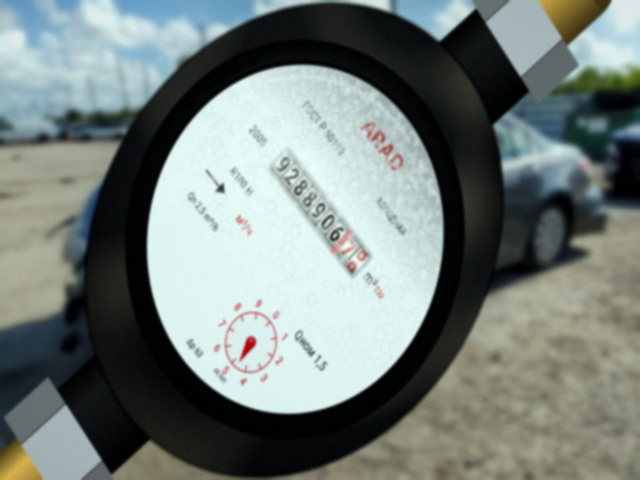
value=9288906.784 unit=m³
